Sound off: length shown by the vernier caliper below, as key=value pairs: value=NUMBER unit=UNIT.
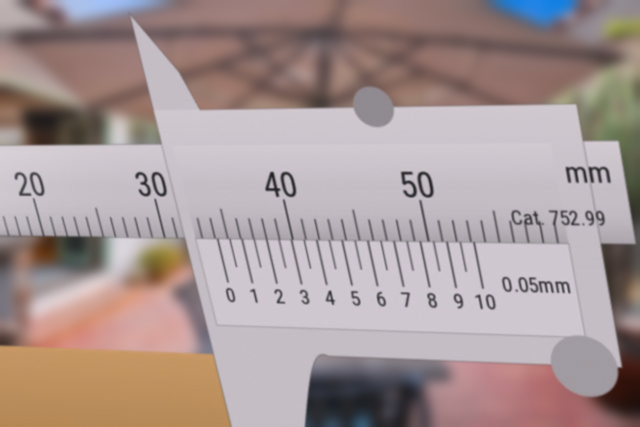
value=34.2 unit=mm
